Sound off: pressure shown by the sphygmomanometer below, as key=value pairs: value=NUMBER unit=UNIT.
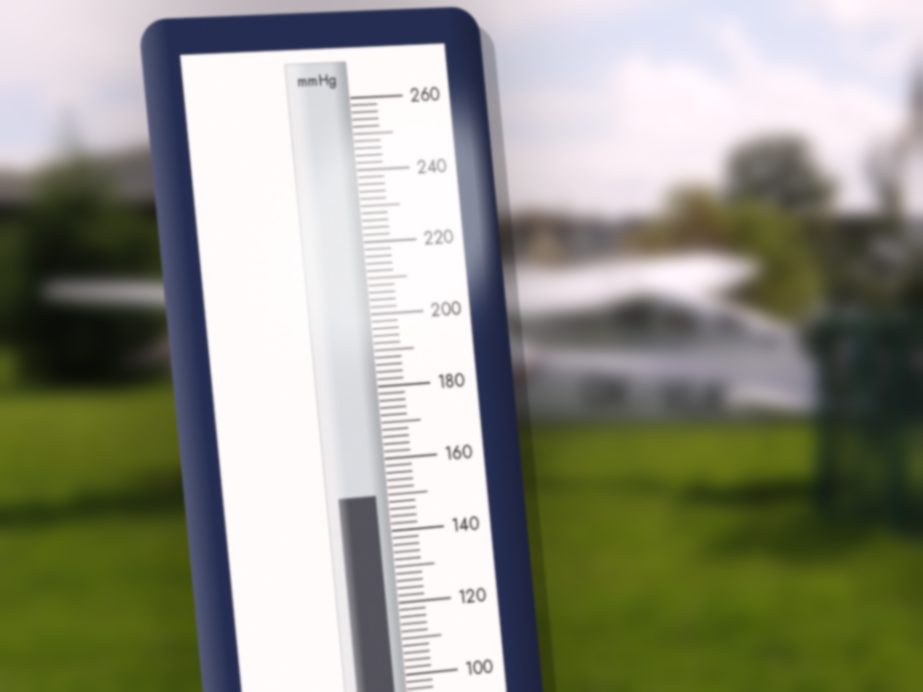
value=150 unit=mmHg
